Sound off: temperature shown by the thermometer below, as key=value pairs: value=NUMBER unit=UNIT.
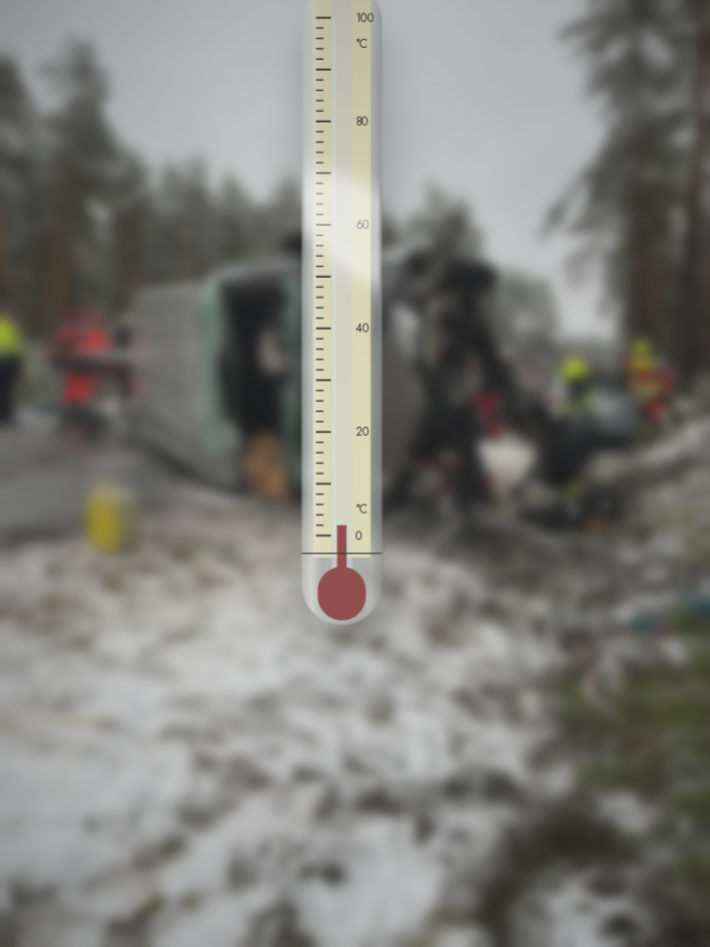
value=2 unit=°C
